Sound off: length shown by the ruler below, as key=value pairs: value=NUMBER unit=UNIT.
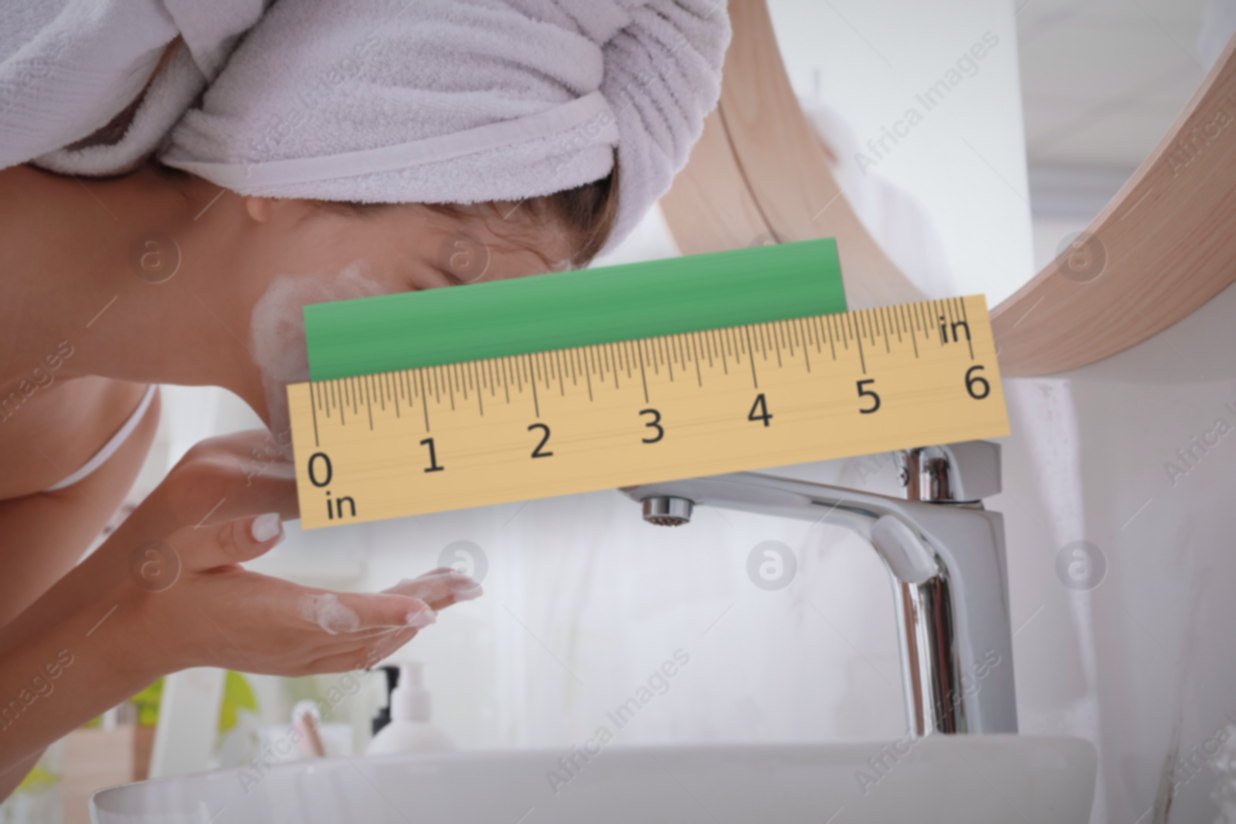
value=4.9375 unit=in
